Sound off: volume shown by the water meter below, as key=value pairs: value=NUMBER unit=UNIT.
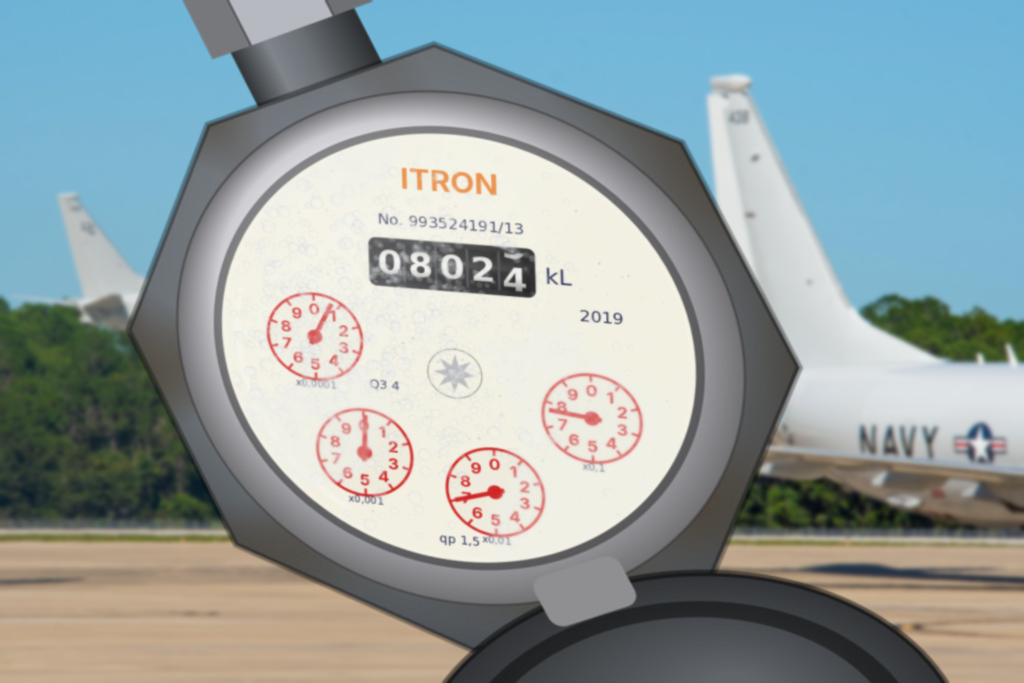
value=8023.7700 unit=kL
